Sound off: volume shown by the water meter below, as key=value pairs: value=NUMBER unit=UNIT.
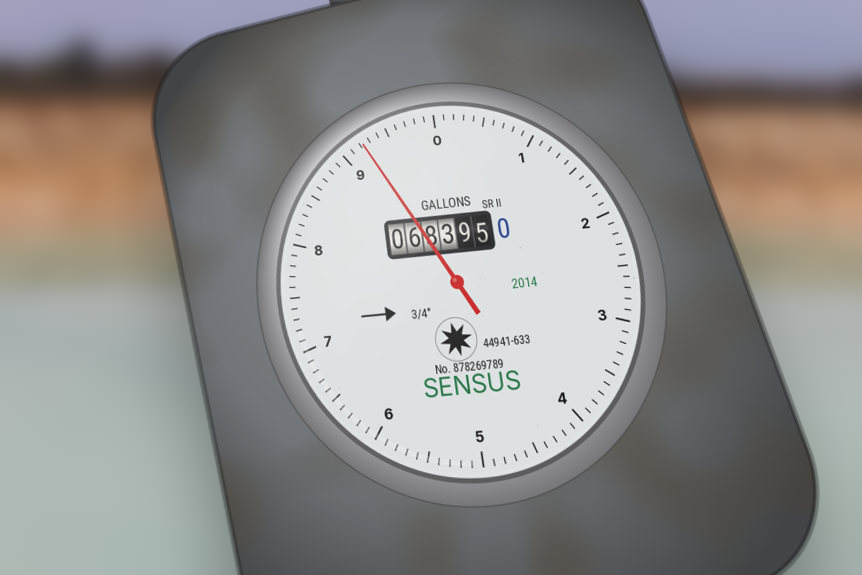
value=683949.2 unit=gal
